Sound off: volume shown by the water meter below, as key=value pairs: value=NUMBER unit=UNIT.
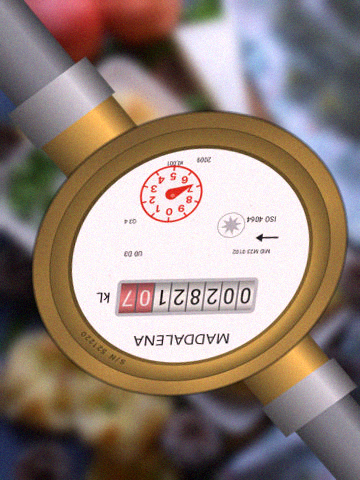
value=2821.076 unit=kL
